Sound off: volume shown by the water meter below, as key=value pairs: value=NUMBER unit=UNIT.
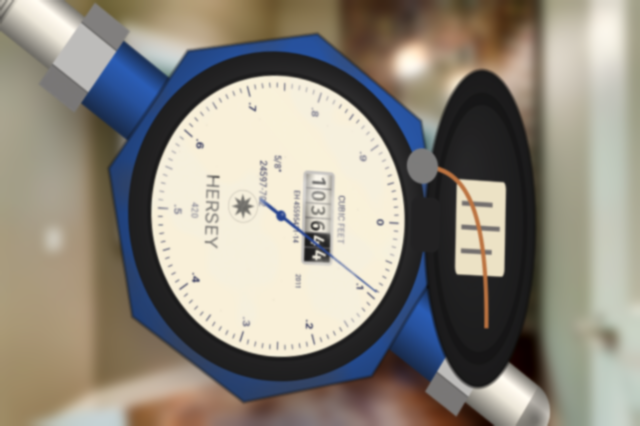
value=103644.09 unit=ft³
